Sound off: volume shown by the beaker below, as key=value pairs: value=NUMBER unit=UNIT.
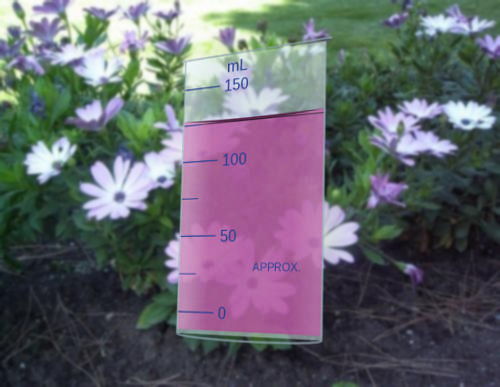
value=125 unit=mL
